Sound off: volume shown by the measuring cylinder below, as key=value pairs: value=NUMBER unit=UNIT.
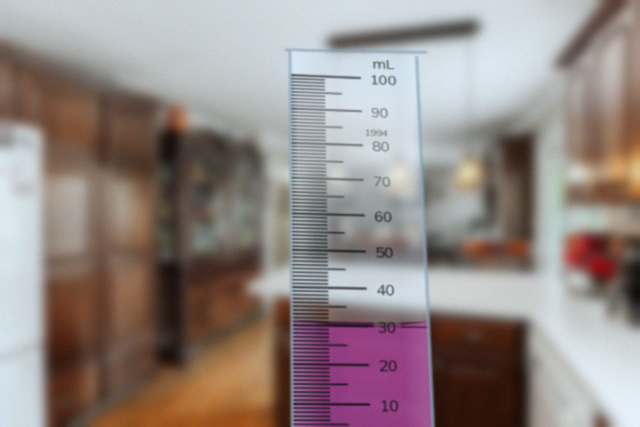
value=30 unit=mL
